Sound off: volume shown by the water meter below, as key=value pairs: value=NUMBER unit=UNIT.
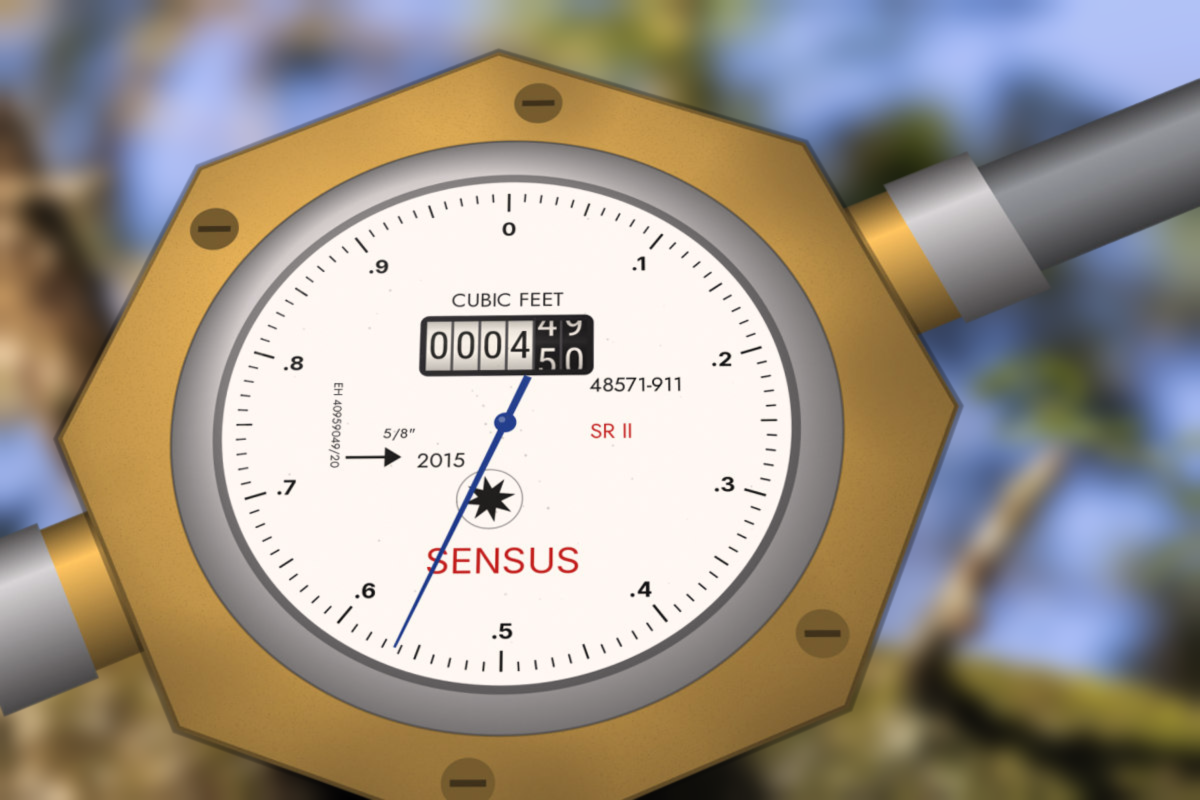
value=449.56 unit=ft³
